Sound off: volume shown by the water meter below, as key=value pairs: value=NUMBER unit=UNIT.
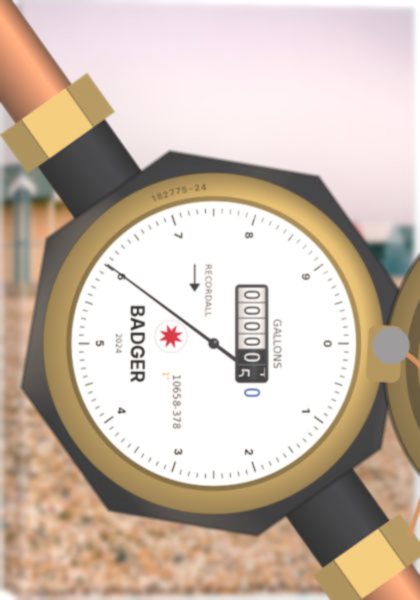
value=46.0 unit=gal
